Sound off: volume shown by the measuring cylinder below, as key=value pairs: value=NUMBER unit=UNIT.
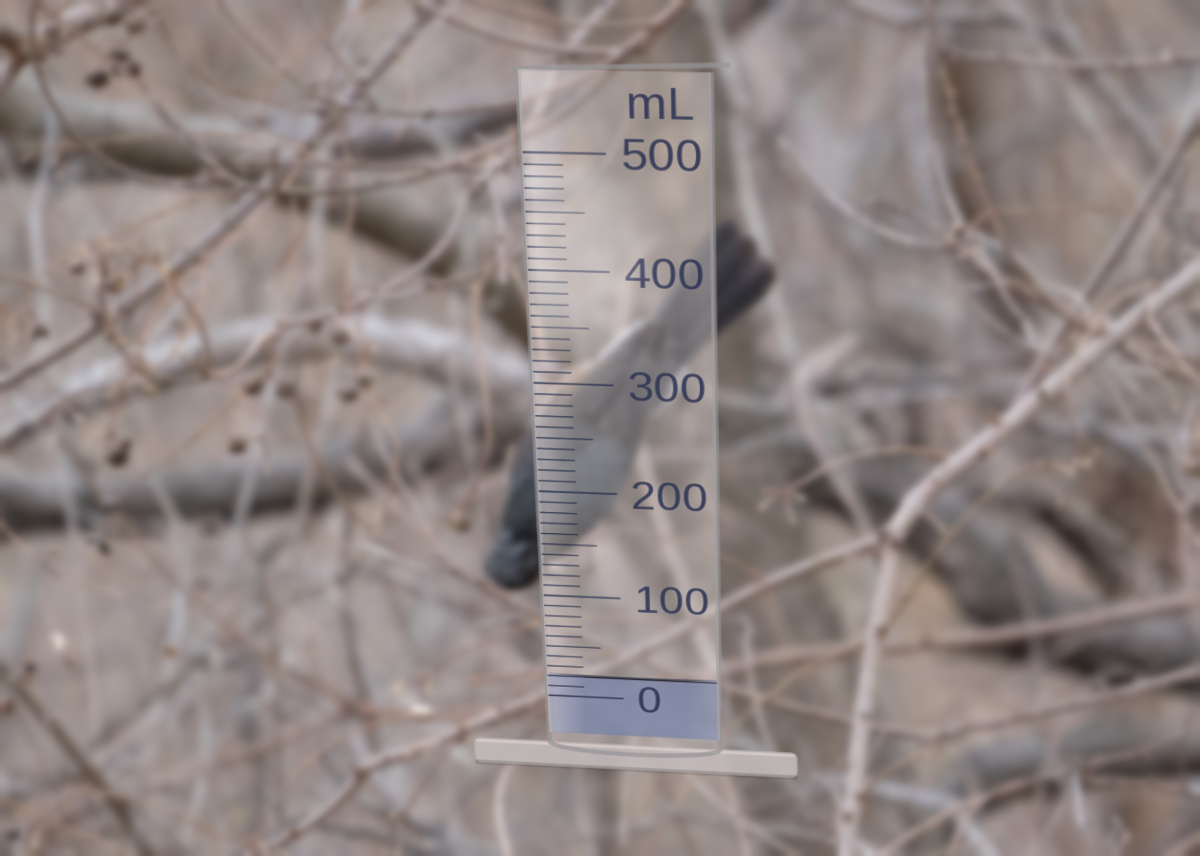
value=20 unit=mL
